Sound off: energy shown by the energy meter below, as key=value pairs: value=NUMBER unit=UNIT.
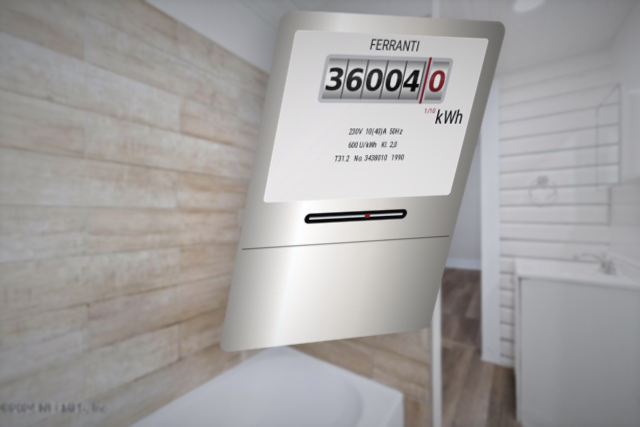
value=36004.0 unit=kWh
